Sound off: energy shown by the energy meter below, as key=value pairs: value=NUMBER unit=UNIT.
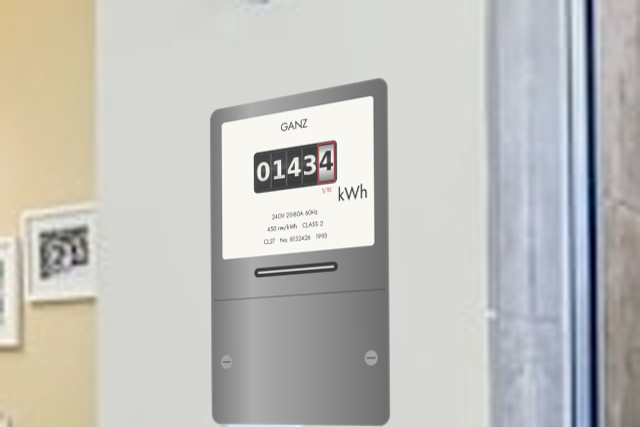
value=143.4 unit=kWh
